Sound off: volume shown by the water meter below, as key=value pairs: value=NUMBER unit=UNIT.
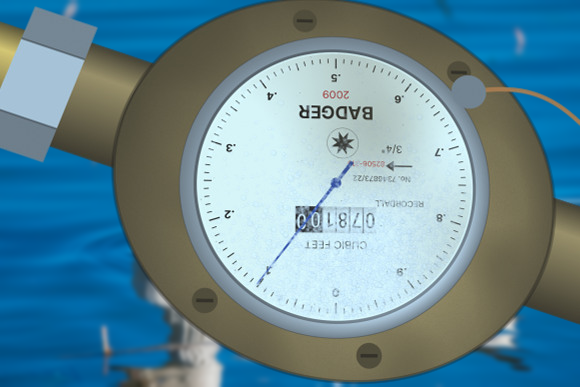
value=78100.10 unit=ft³
